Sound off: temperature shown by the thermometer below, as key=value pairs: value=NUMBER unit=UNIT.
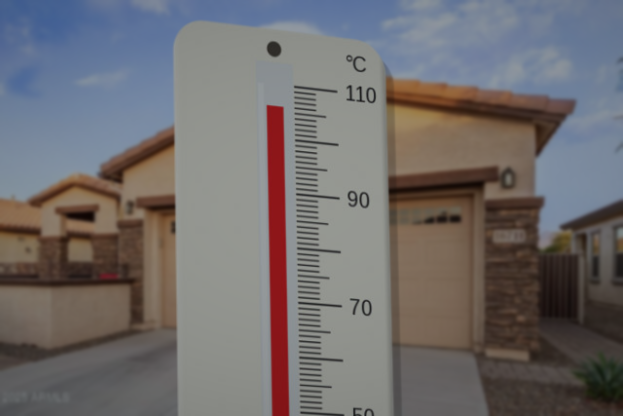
value=106 unit=°C
